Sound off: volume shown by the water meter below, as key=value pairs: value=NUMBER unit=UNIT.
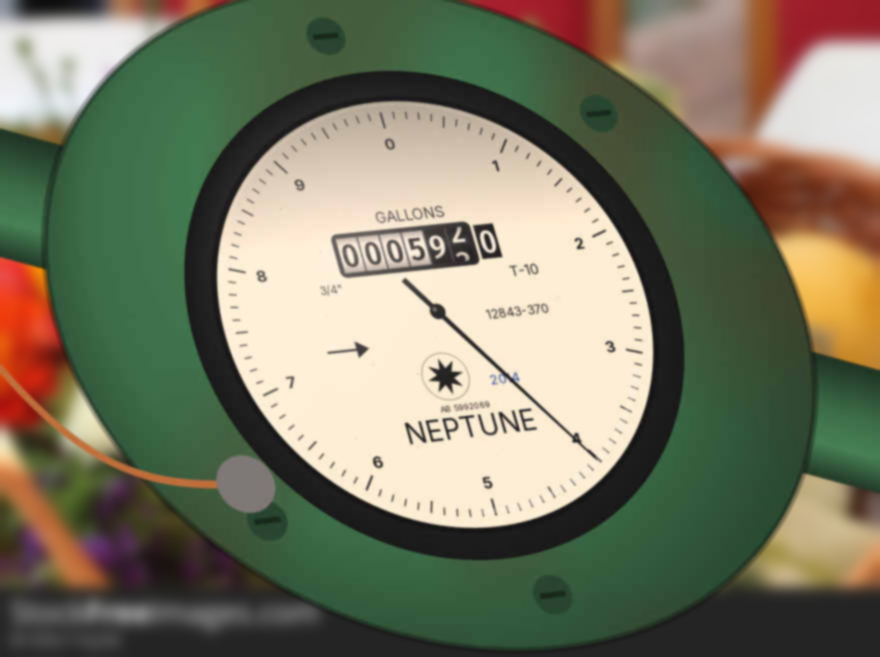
value=5924.0 unit=gal
